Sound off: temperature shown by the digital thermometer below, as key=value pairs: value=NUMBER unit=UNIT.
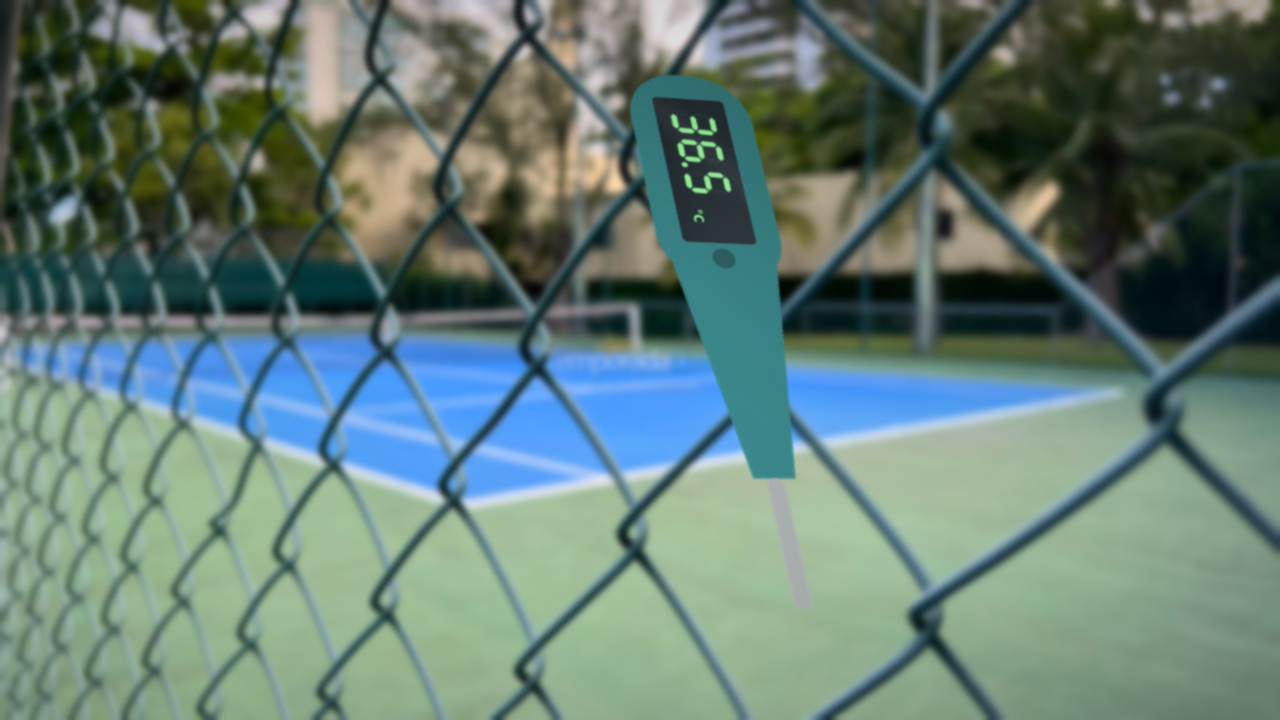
value=36.5 unit=°C
